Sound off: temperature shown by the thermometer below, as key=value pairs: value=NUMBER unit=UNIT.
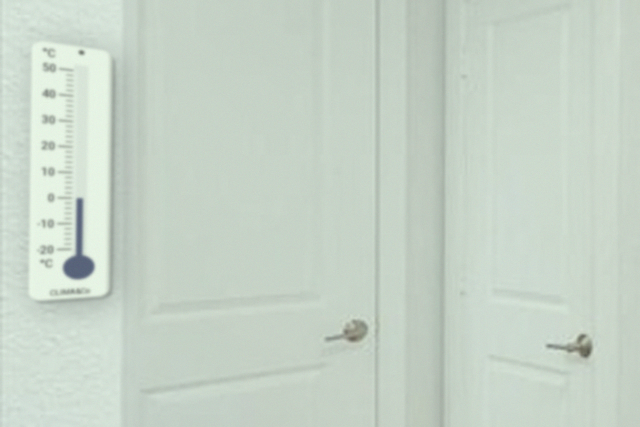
value=0 unit=°C
